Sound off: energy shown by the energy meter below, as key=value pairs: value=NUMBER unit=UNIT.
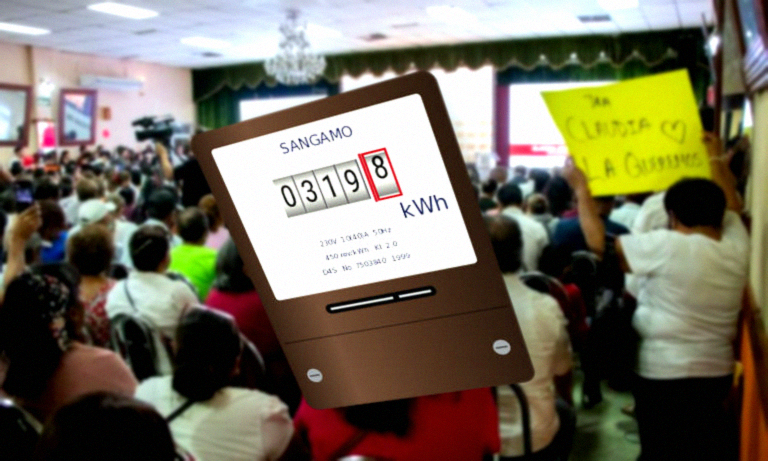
value=319.8 unit=kWh
